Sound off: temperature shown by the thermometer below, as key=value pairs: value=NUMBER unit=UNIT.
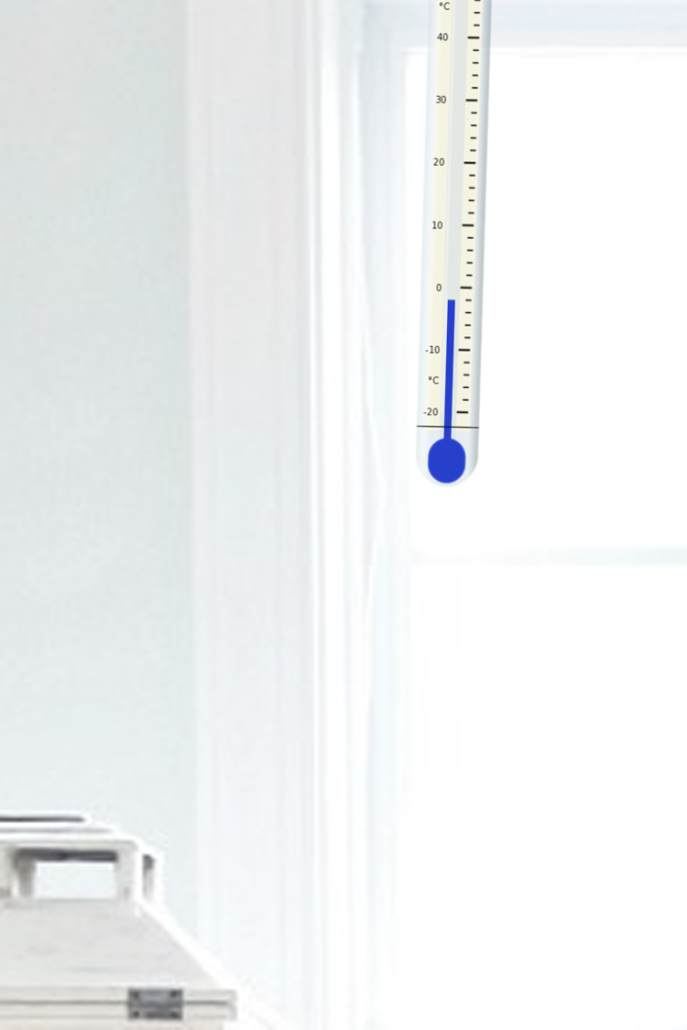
value=-2 unit=°C
